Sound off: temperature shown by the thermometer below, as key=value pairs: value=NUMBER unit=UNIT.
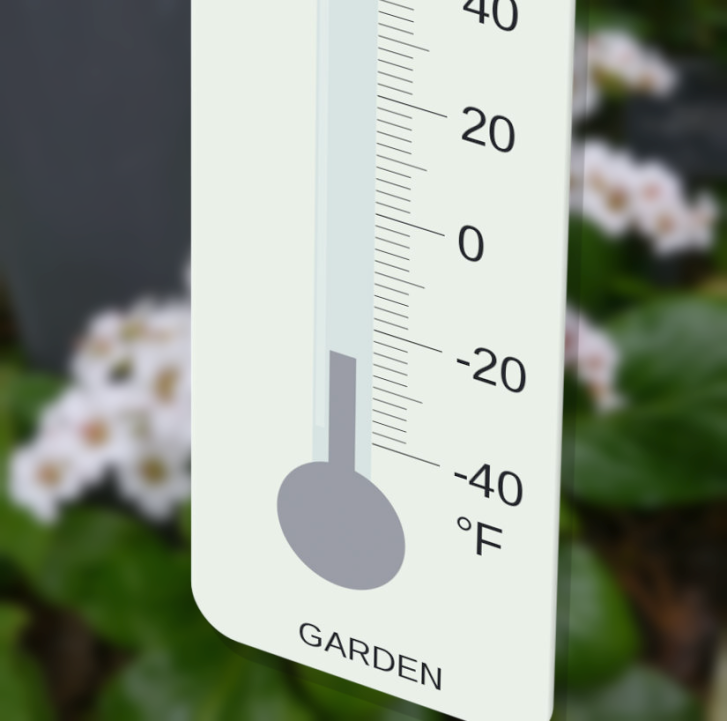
value=-26 unit=°F
